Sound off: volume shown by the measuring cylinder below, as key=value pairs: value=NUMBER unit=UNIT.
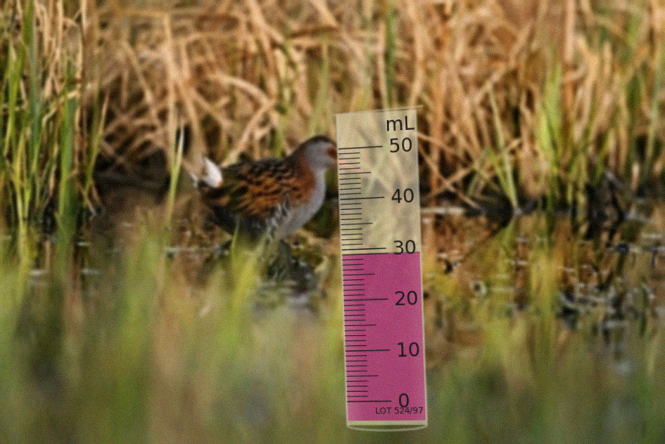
value=29 unit=mL
